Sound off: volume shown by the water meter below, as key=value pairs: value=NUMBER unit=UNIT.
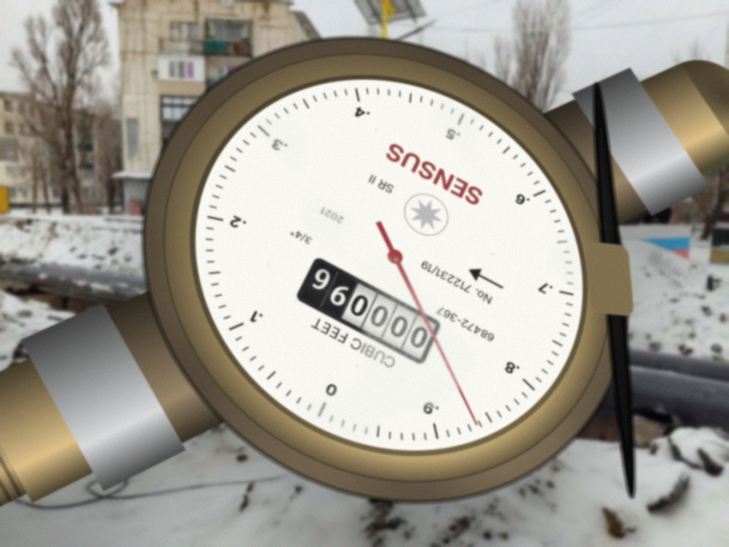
value=95.86 unit=ft³
